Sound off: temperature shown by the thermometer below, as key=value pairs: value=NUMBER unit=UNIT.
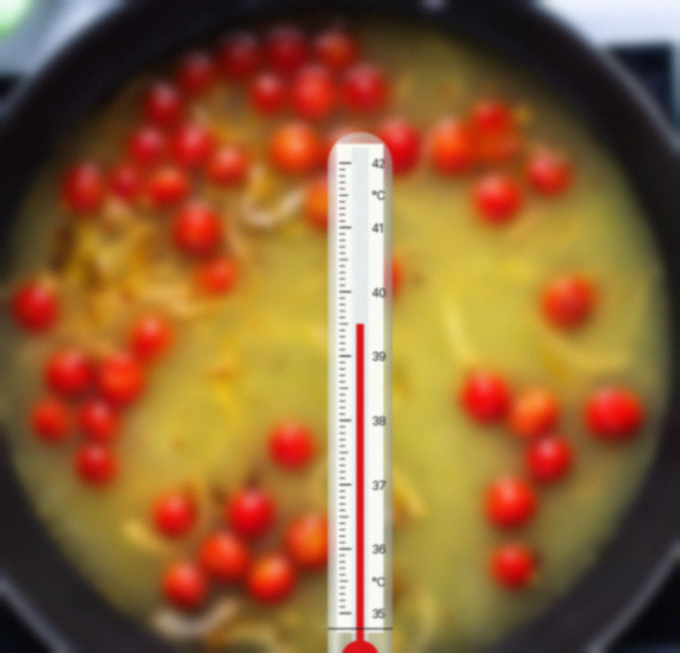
value=39.5 unit=°C
